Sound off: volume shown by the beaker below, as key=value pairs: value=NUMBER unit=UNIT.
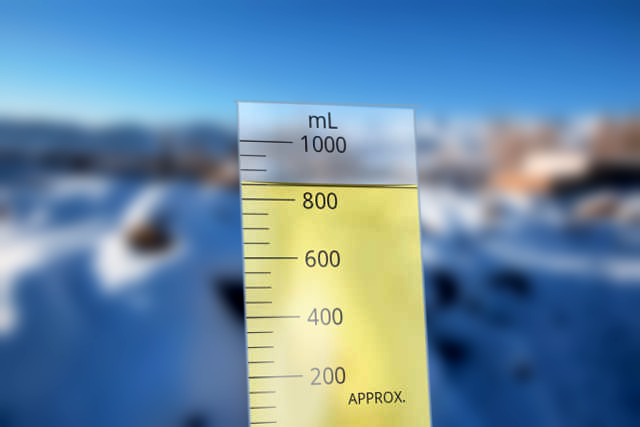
value=850 unit=mL
